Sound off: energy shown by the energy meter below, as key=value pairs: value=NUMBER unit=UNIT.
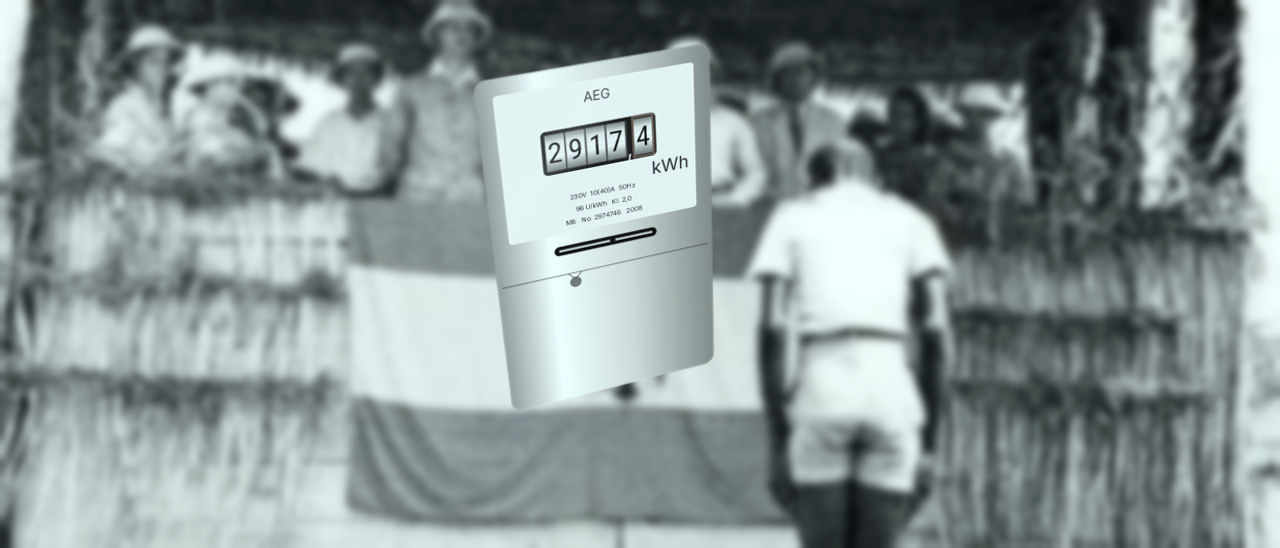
value=2917.4 unit=kWh
